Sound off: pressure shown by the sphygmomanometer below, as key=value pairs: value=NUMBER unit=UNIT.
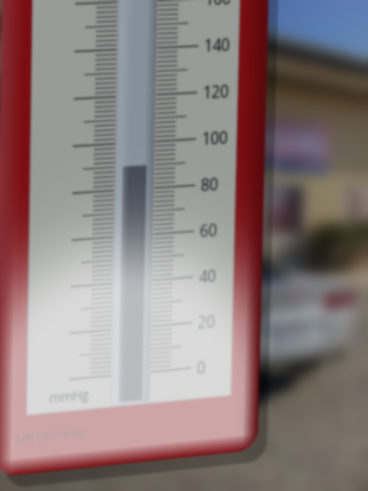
value=90 unit=mmHg
